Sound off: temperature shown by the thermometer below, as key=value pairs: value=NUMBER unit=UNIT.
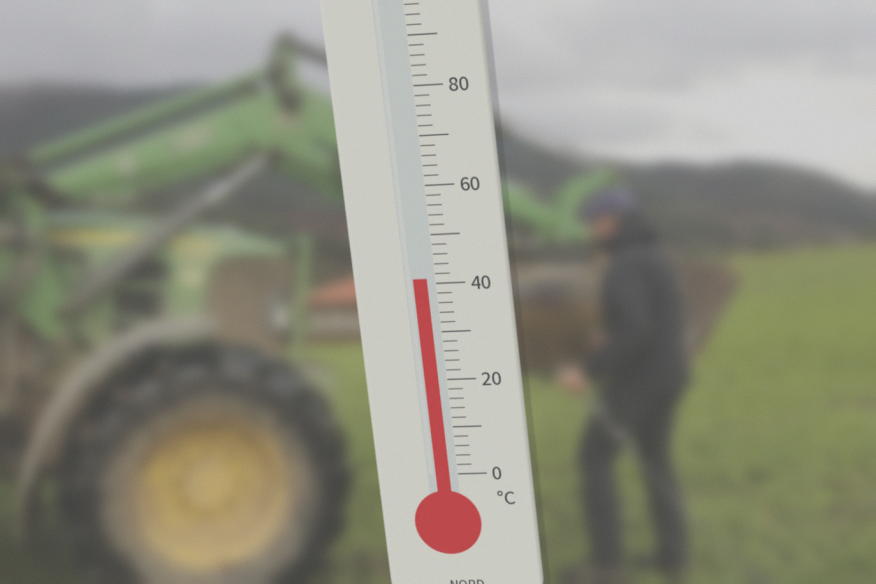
value=41 unit=°C
